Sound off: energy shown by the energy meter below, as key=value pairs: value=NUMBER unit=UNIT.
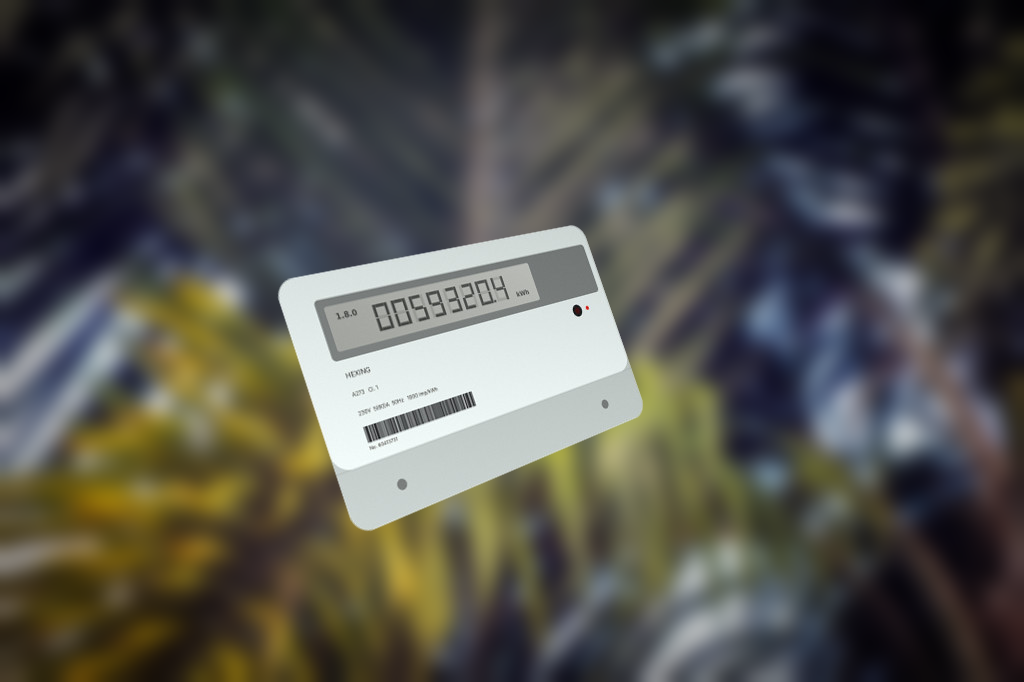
value=59320.4 unit=kWh
